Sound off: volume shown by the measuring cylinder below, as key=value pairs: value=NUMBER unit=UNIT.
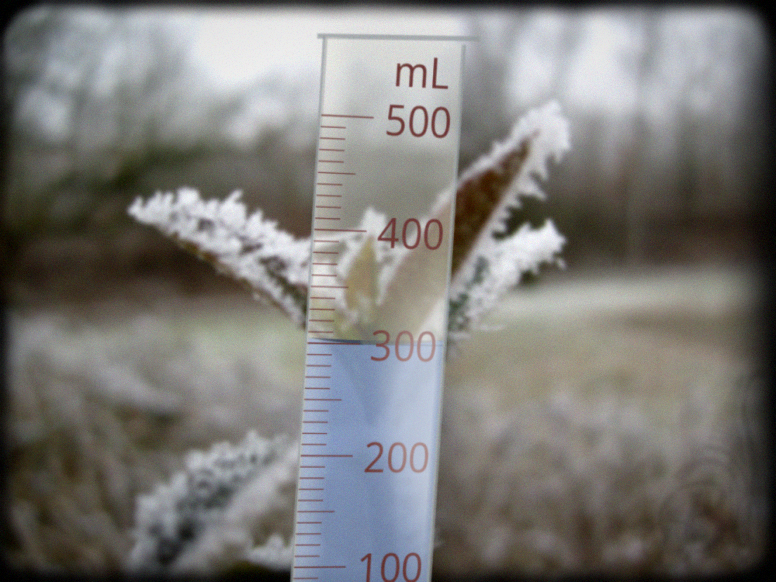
value=300 unit=mL
